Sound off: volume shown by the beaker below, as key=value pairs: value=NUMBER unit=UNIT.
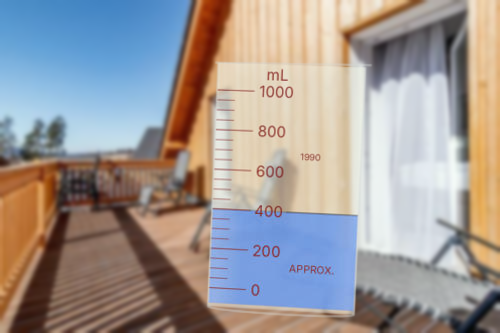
value=400 unit=mL
